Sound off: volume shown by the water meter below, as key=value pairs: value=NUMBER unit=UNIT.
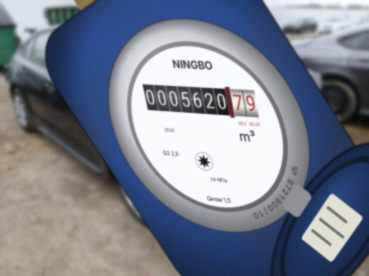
value=5620.79 unit=m³
